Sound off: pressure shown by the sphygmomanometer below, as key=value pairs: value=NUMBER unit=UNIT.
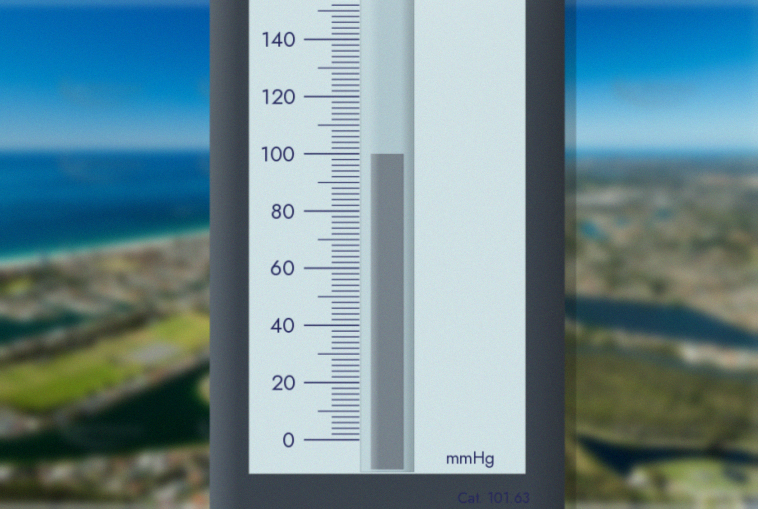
value=100 unit=mmHg
